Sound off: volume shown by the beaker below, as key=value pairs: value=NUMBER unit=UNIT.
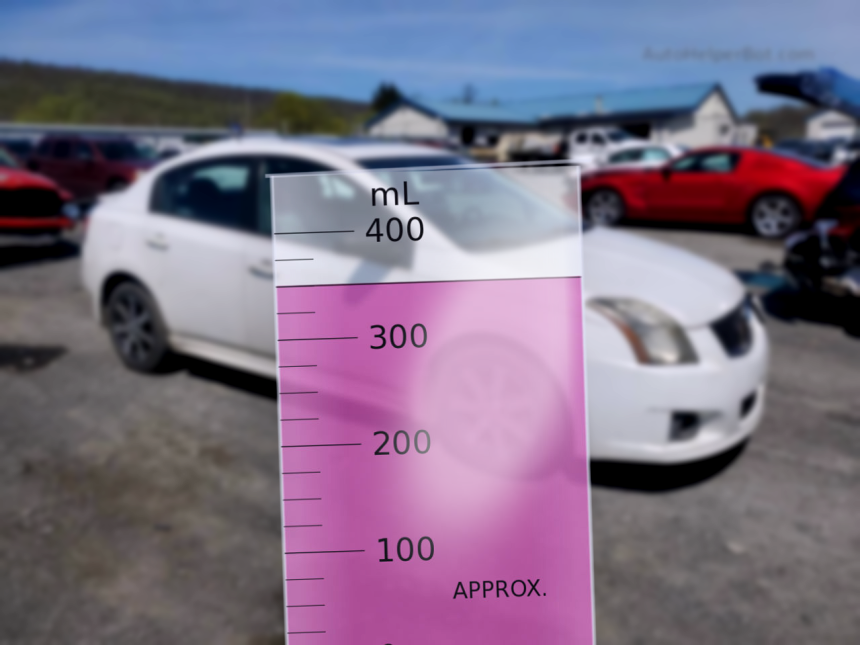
value=350 unit=mL
